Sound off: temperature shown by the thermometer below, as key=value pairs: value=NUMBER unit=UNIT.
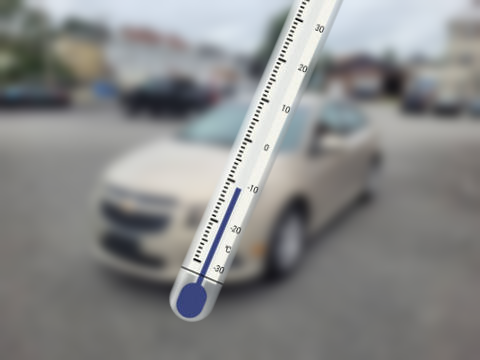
value=-11 unit=°C
